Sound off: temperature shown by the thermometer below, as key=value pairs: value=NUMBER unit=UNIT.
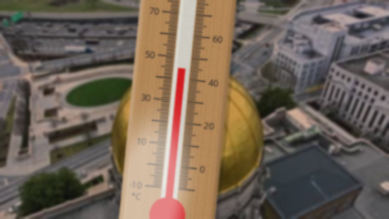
value=45 unit=°C
